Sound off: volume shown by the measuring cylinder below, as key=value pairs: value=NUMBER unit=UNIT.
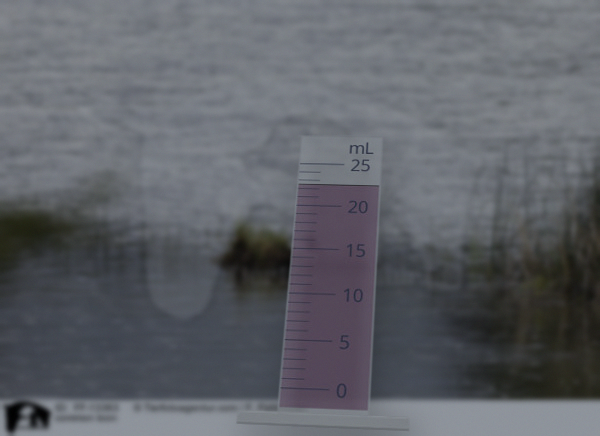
value=22.5 unit=mL
